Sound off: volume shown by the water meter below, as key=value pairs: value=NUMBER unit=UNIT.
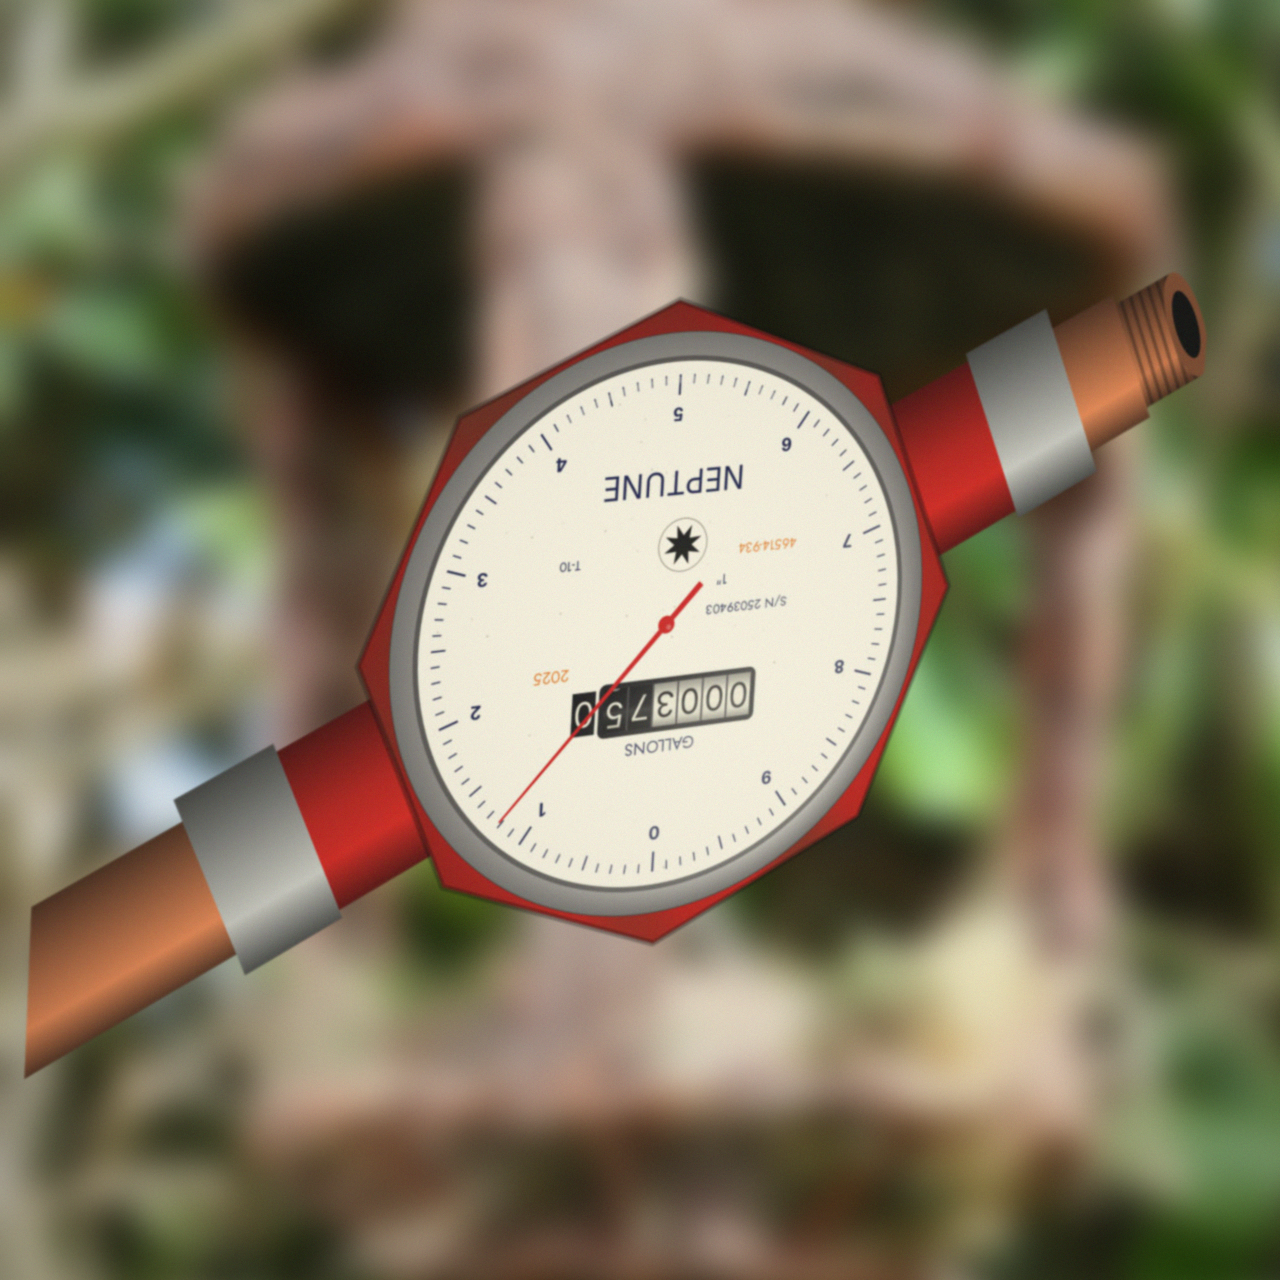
value=3751.2 unit=gal
